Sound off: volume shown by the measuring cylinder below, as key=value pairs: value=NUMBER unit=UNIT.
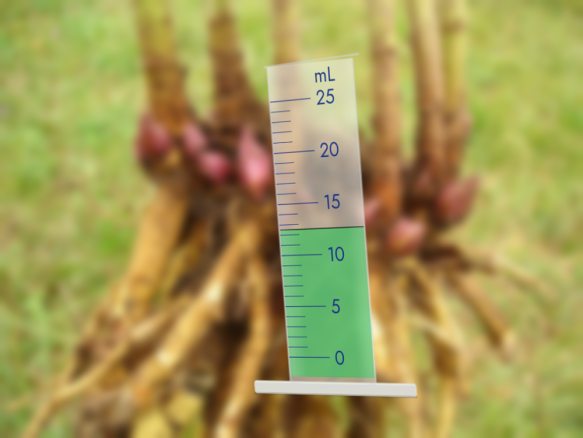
value=12.5 unit=mL
